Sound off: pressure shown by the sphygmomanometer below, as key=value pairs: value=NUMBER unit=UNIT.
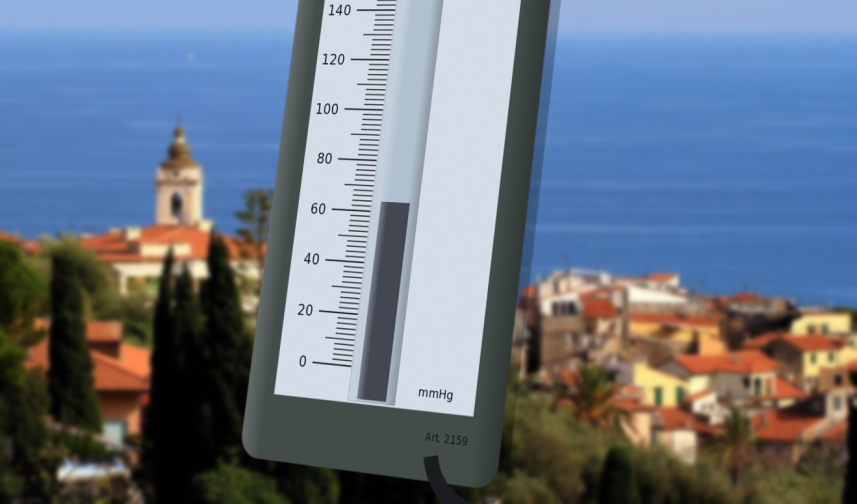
value=64 unit=mmHg
